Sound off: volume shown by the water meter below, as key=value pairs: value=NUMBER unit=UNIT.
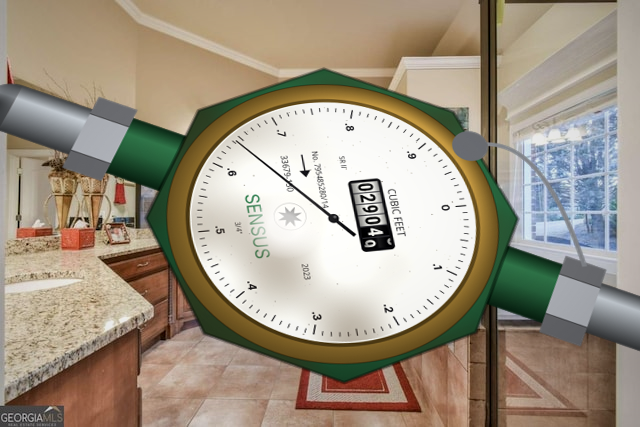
value=29048.64 unit=ft³
